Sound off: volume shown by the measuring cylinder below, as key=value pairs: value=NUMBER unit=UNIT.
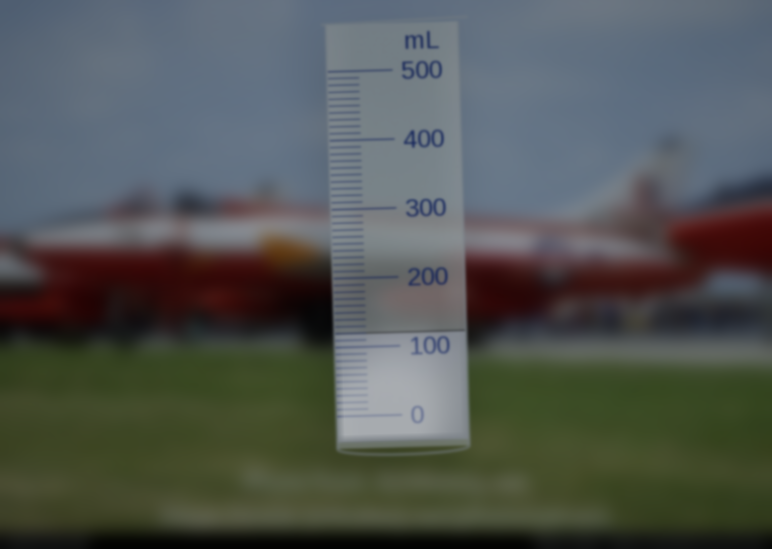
value=120 unit=mL
